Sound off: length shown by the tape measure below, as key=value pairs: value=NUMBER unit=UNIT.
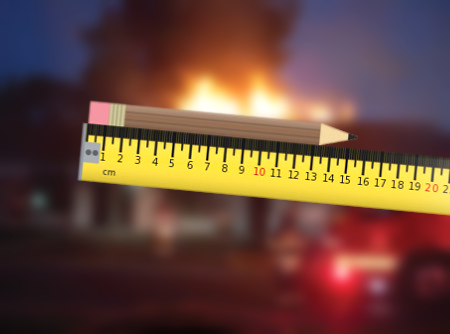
value=15.5 unit=cm
